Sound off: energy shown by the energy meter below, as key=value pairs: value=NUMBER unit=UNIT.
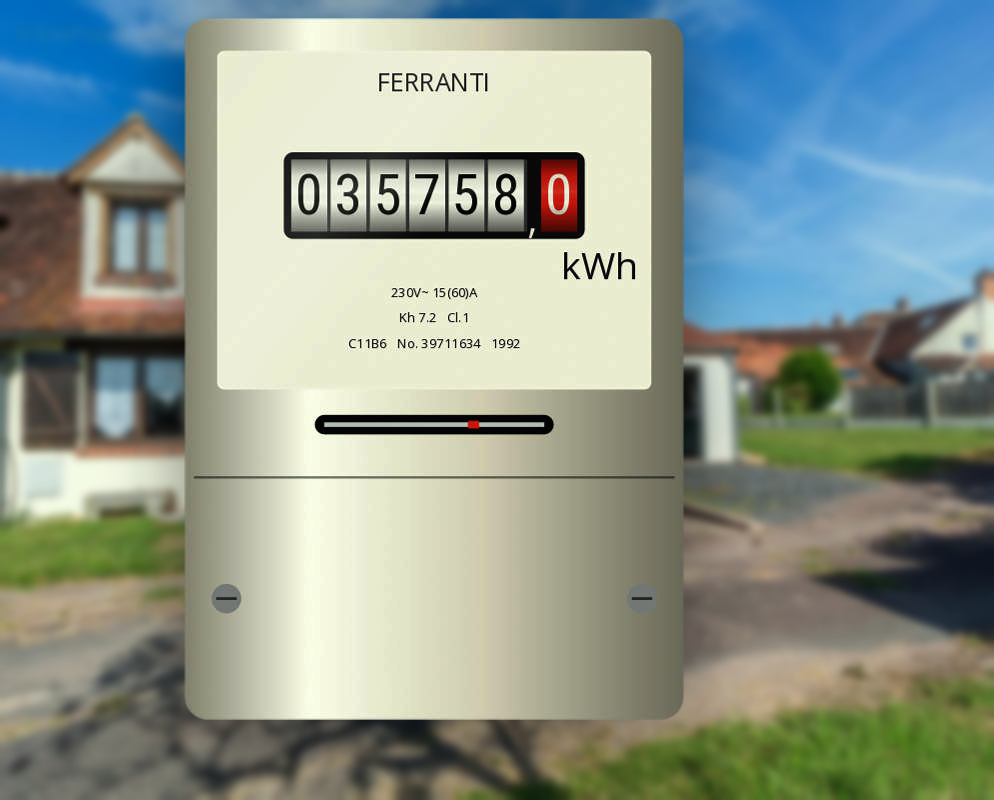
value=35758.0 unit=kWh
